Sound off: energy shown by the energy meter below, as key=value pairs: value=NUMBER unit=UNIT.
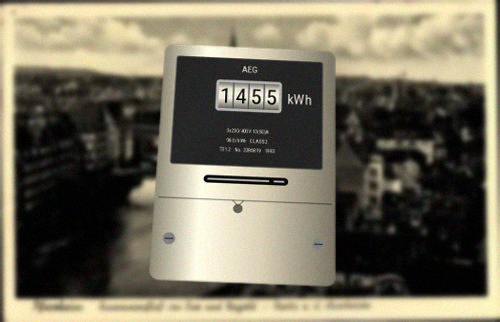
value=1455 unit=kWh
